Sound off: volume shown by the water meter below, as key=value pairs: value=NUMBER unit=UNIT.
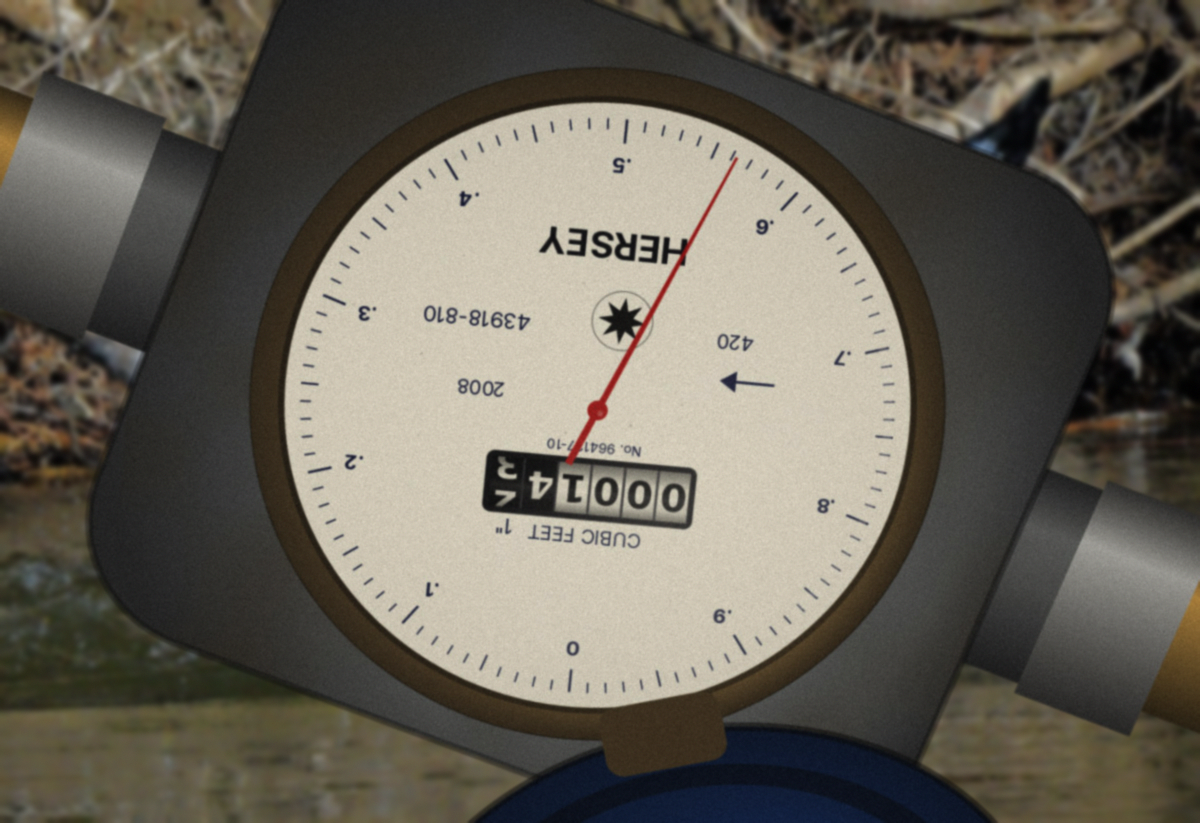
value=142.56 unit=ft³
